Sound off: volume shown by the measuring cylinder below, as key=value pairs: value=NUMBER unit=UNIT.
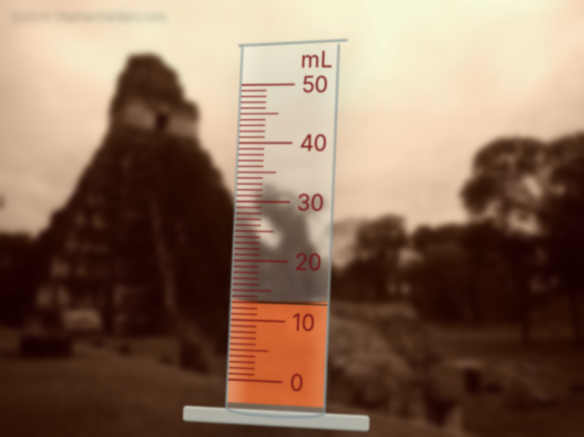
value=13 unit=mL
